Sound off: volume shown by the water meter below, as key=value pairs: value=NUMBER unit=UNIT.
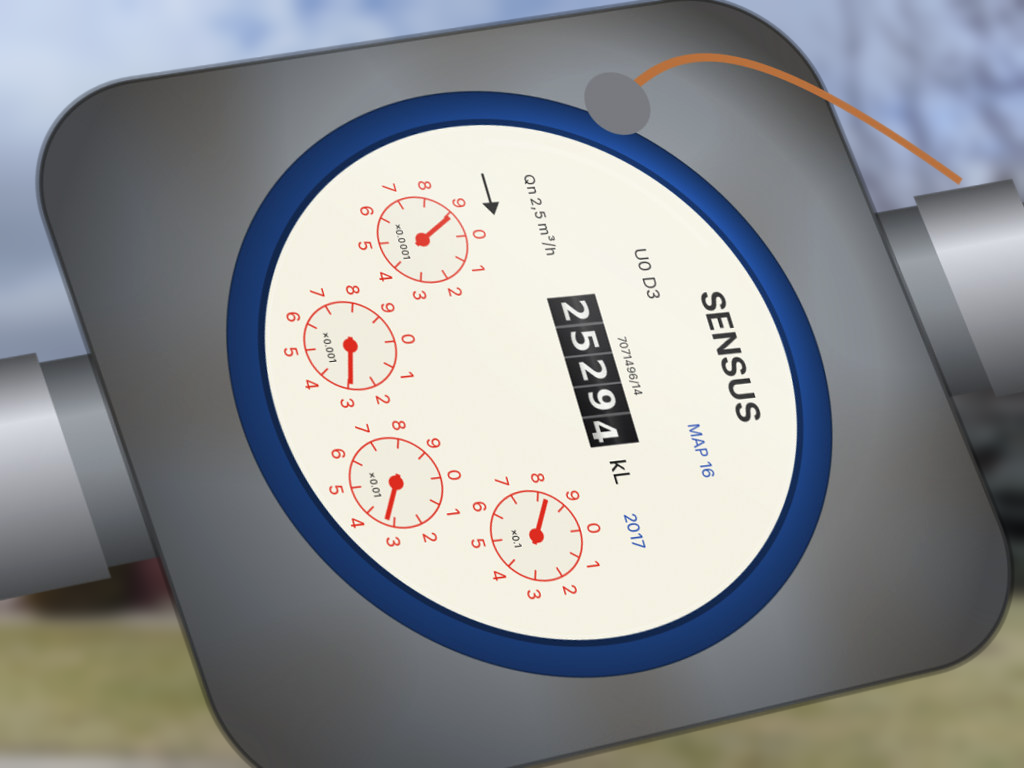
value=25293.8329 unit=kL
